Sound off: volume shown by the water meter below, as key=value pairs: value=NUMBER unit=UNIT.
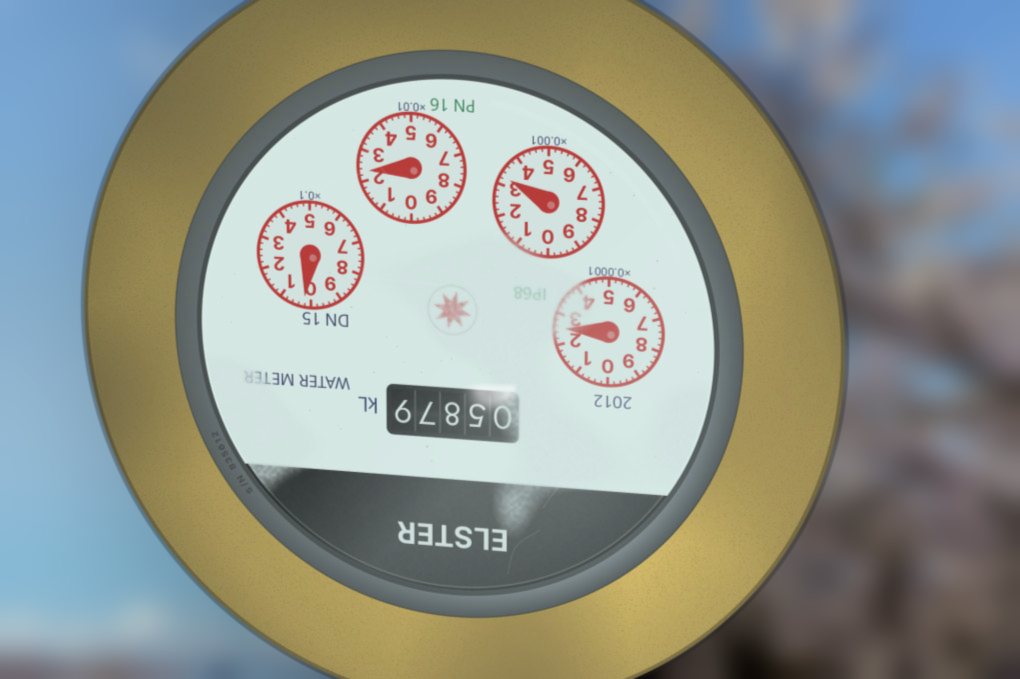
value=5879.0232 unit=kL
